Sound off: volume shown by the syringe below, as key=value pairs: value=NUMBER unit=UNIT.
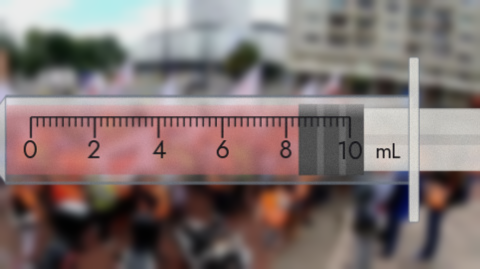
value=8.4 unit=mL
